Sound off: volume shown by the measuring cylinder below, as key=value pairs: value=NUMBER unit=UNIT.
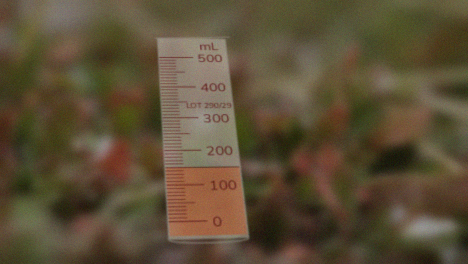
value=150 unit=mL
